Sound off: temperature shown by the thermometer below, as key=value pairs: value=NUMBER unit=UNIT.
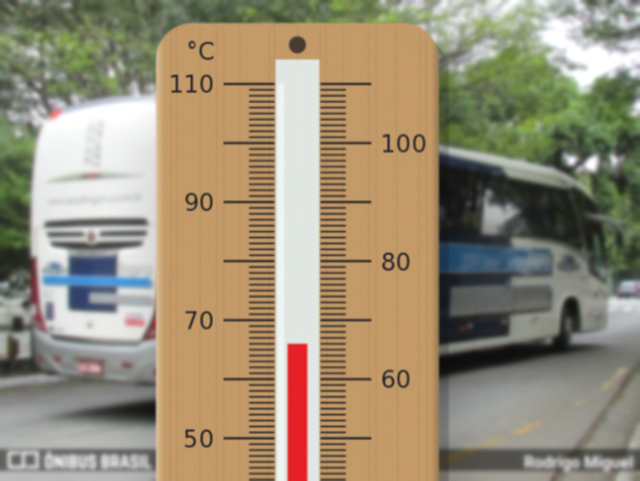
value=66 unit=°C
